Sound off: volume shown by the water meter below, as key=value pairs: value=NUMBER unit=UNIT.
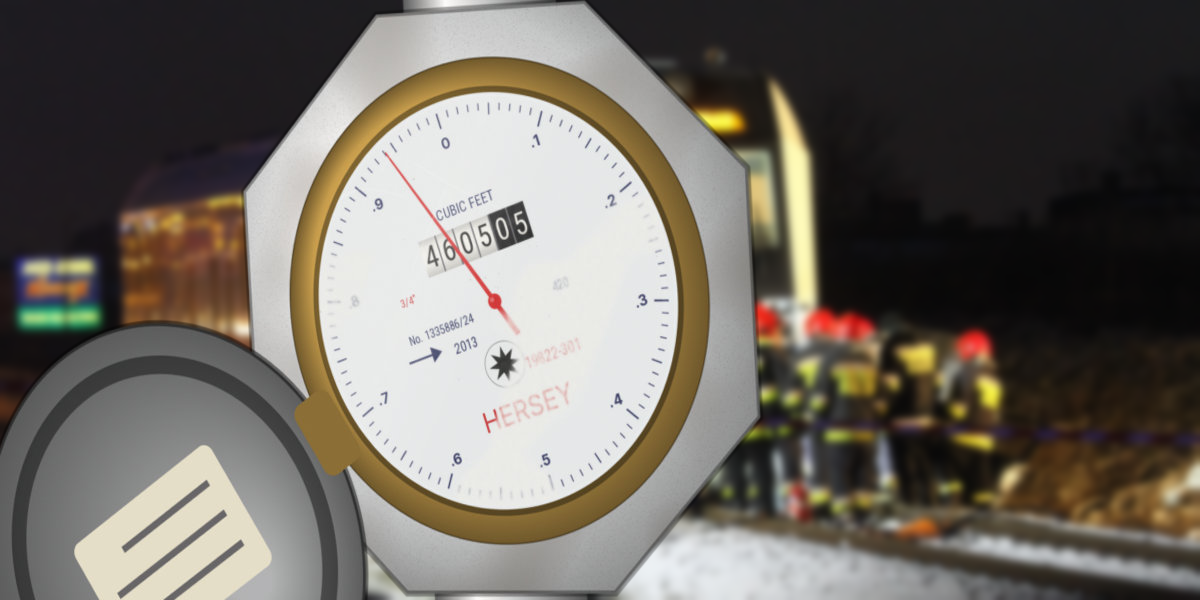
value=460504.94 unit=ft³
